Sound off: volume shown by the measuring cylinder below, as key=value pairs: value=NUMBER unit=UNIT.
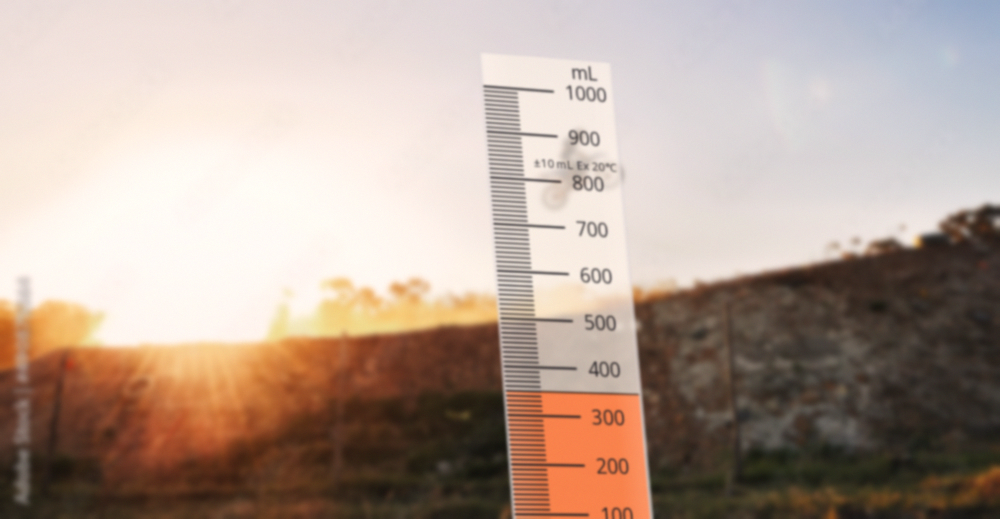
value=350 unit=mL
